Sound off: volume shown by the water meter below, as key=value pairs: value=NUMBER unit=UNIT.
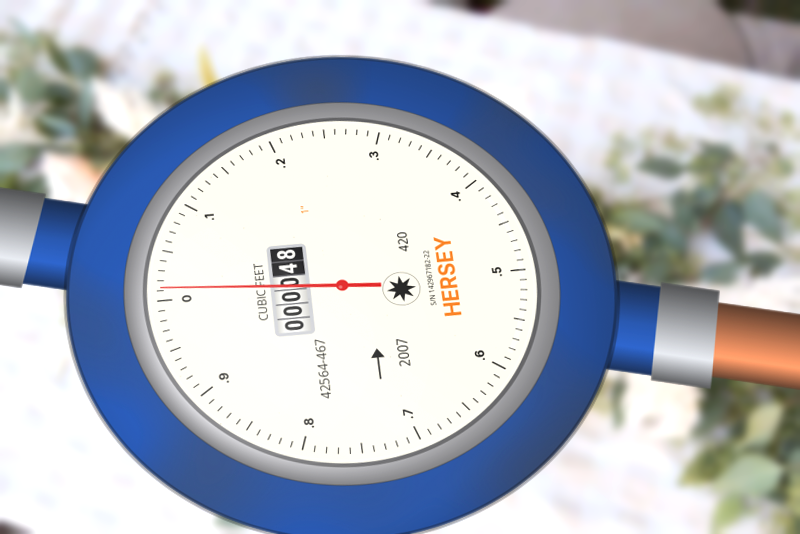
value=48.01 unit=ft³
